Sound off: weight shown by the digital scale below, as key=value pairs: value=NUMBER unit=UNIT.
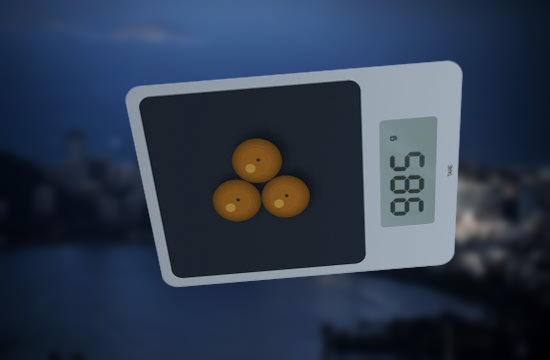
value=985 unit=g
